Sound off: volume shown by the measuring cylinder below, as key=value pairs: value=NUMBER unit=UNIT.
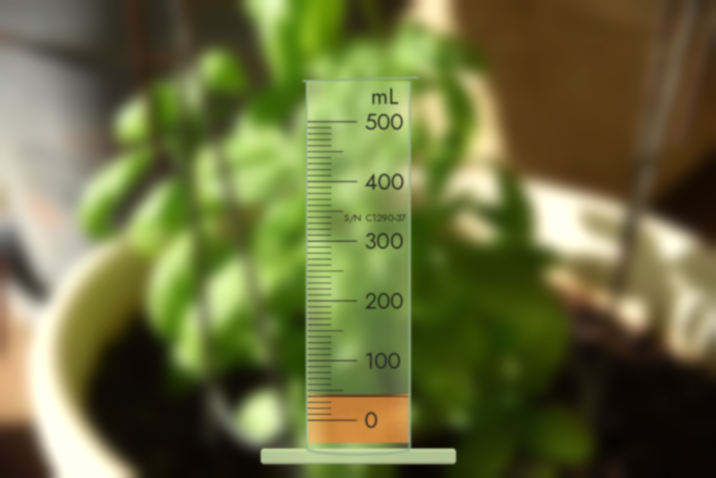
value=40 unit=mL
